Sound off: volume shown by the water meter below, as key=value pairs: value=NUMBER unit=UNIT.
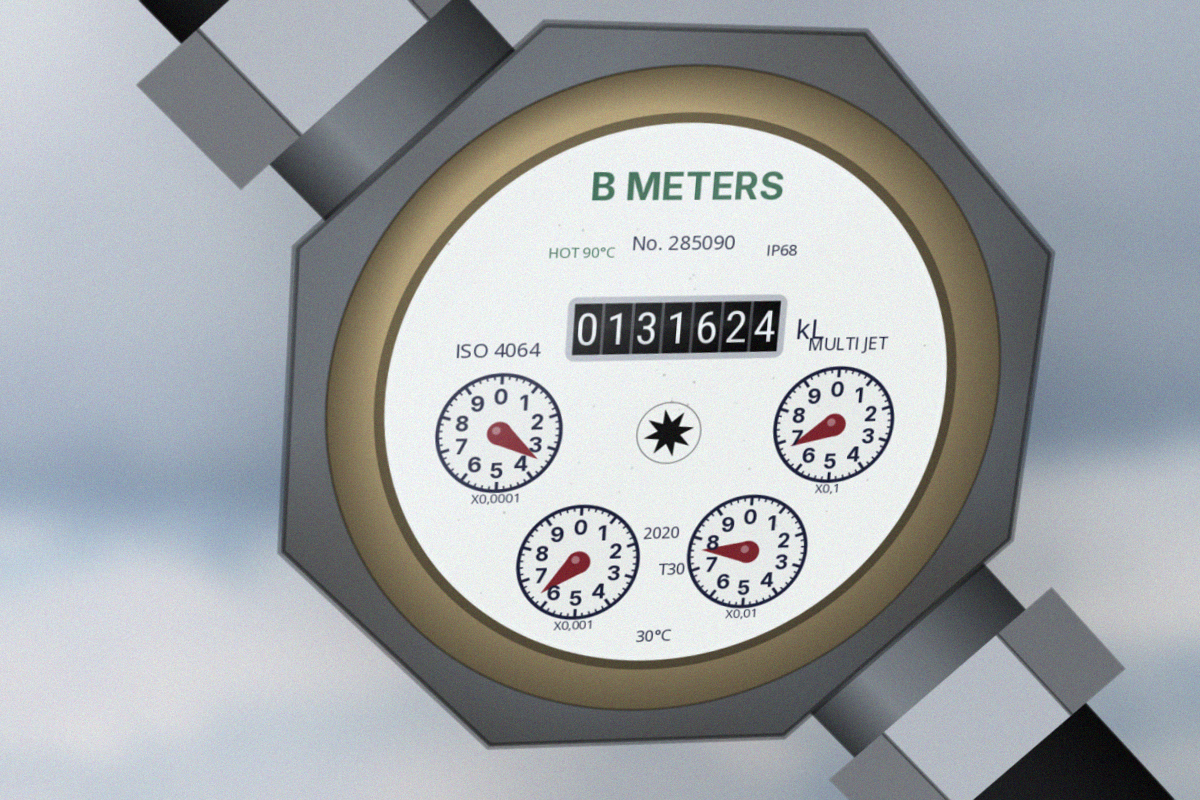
value=131624.6763 unit=kL
